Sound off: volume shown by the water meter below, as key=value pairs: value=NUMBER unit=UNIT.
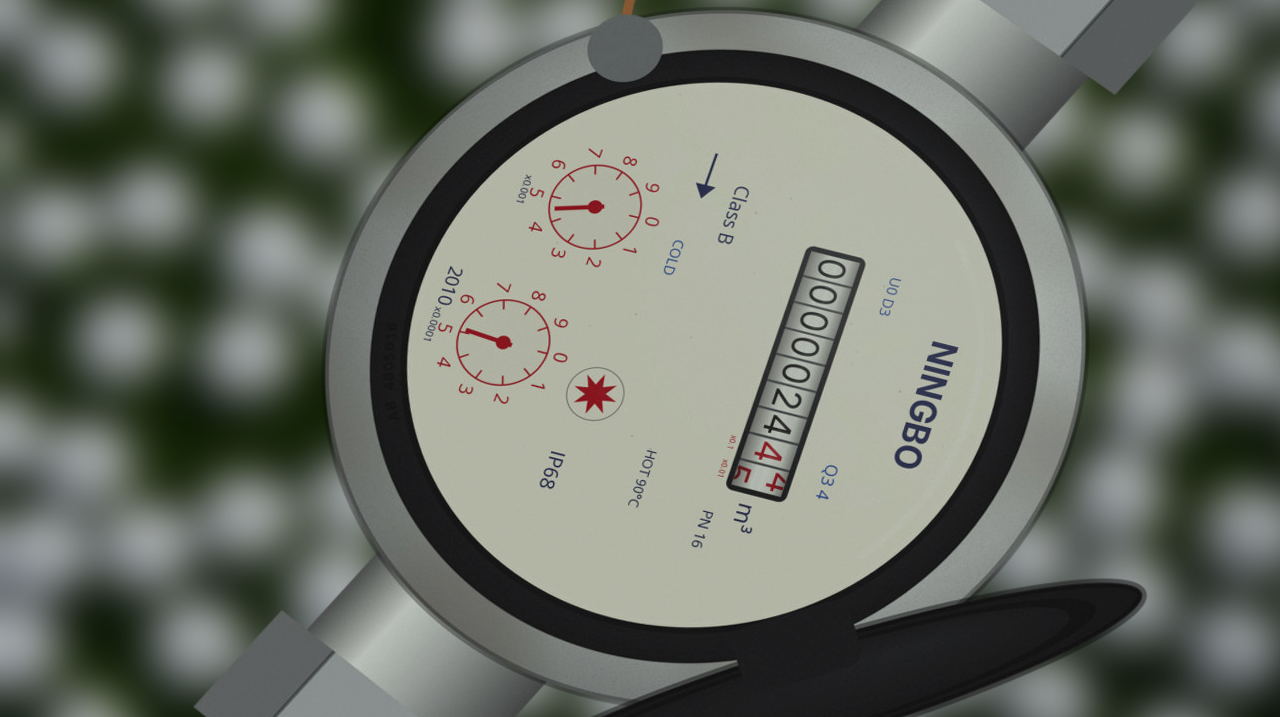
value=24.4445 unit=m³
